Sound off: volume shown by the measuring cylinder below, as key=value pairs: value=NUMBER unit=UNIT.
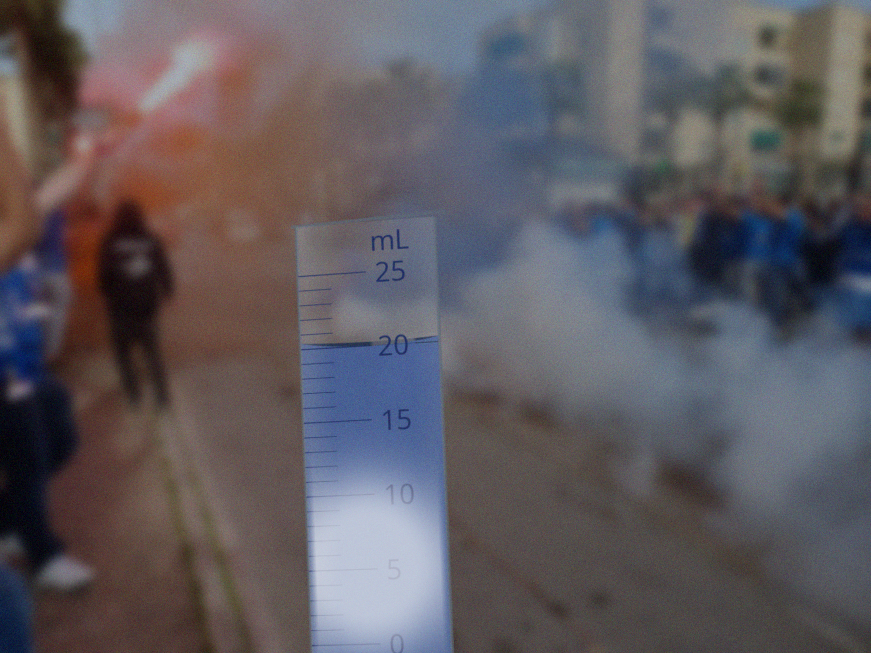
value=20 unit=mL
